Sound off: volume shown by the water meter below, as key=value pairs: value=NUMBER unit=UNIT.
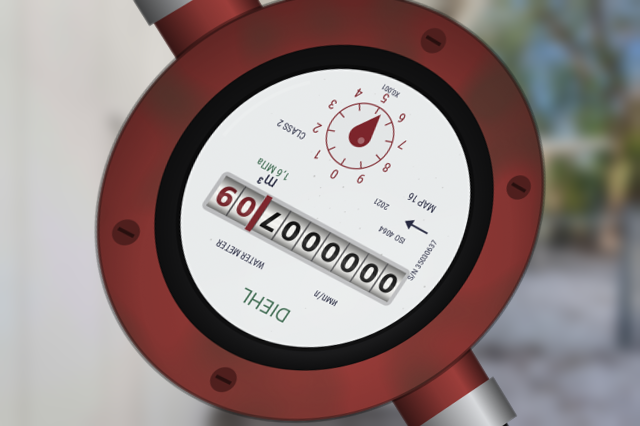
value=7.095 unit=m³
